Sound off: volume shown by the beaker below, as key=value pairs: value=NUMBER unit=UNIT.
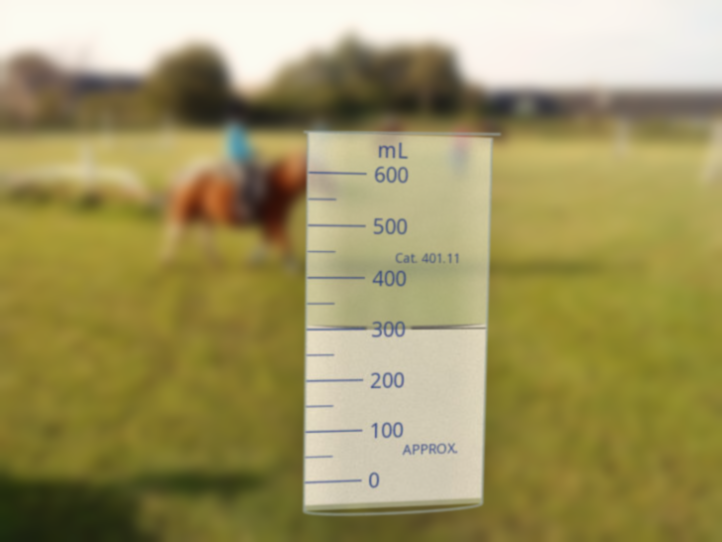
value=300 unit=mL
